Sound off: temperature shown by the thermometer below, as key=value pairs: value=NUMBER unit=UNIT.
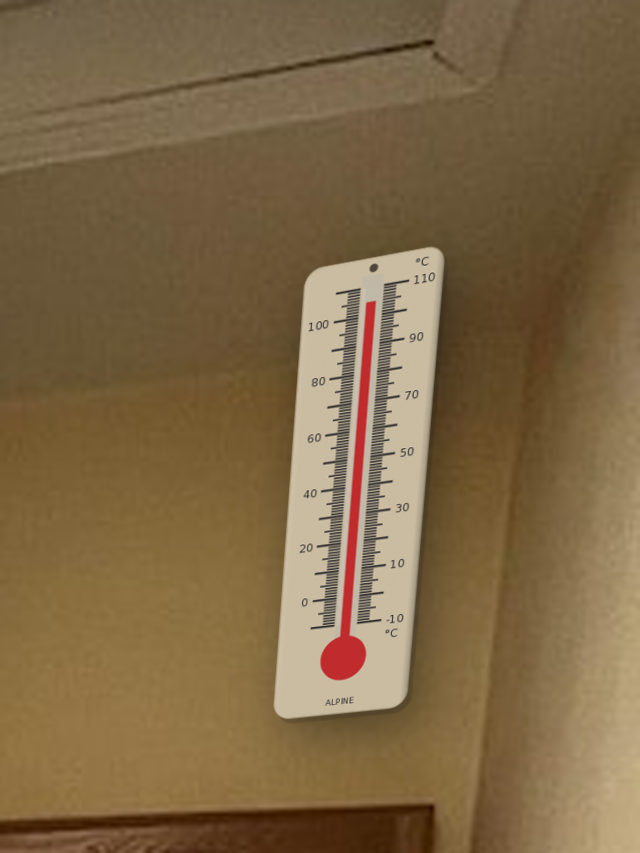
value=105 unit=°C
